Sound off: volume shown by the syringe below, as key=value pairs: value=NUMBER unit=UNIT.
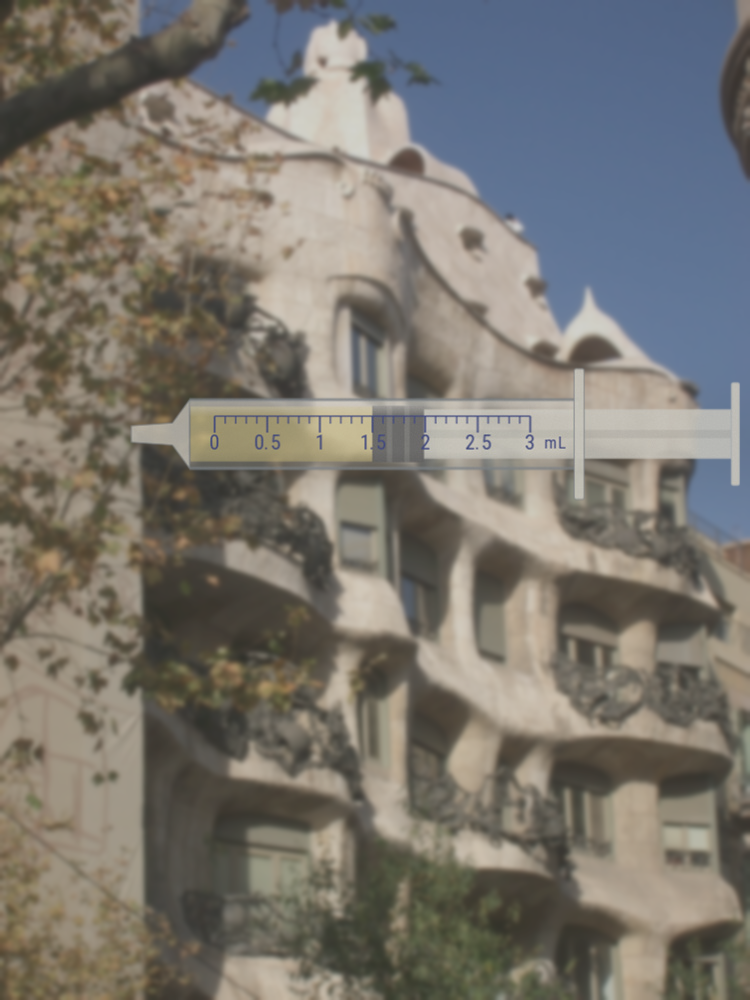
value=1.5 unit=mL
